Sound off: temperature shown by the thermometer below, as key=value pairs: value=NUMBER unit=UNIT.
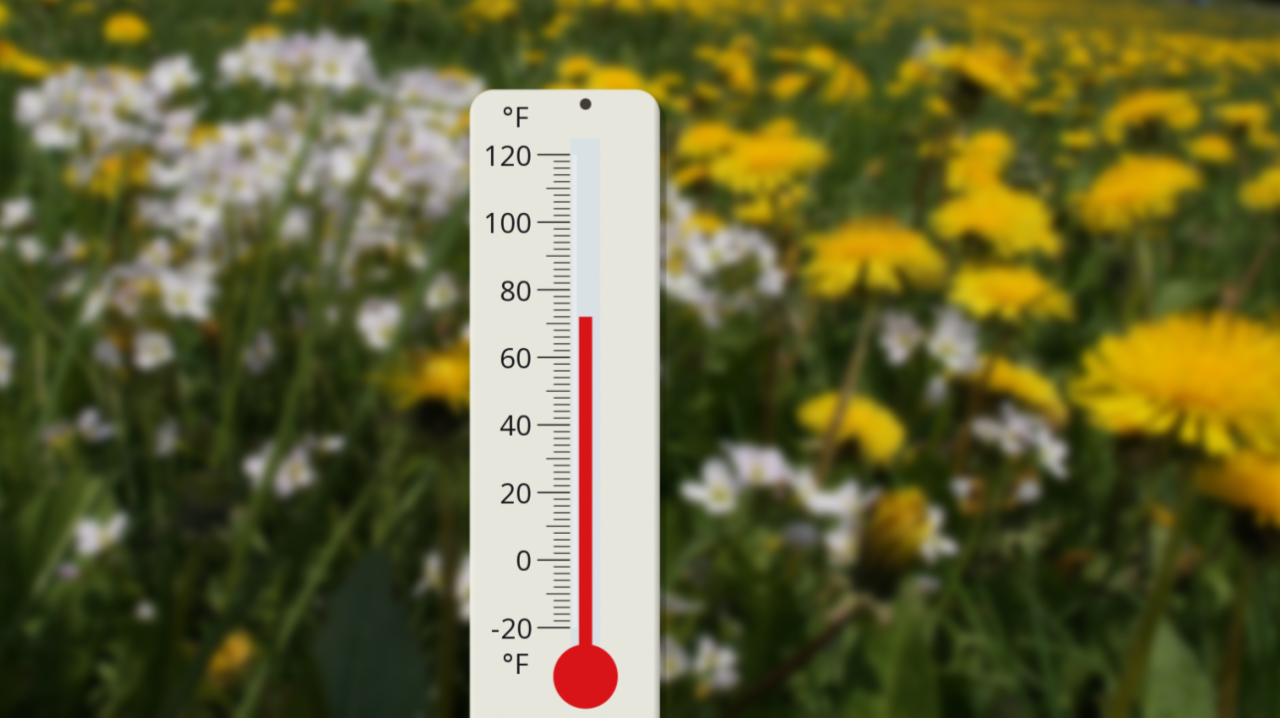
value=72 unit=°F
